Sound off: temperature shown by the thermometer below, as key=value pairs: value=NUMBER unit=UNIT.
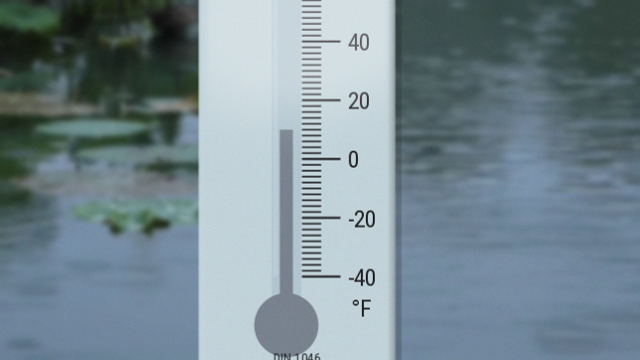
value=10 unit=°F
